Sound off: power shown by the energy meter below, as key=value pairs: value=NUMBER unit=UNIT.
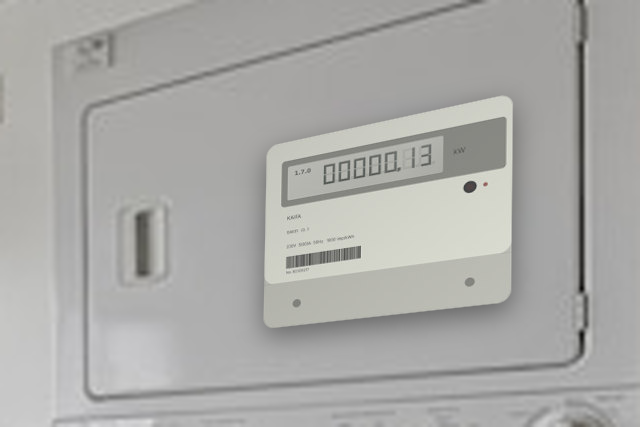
value=0.13 unit=kW
